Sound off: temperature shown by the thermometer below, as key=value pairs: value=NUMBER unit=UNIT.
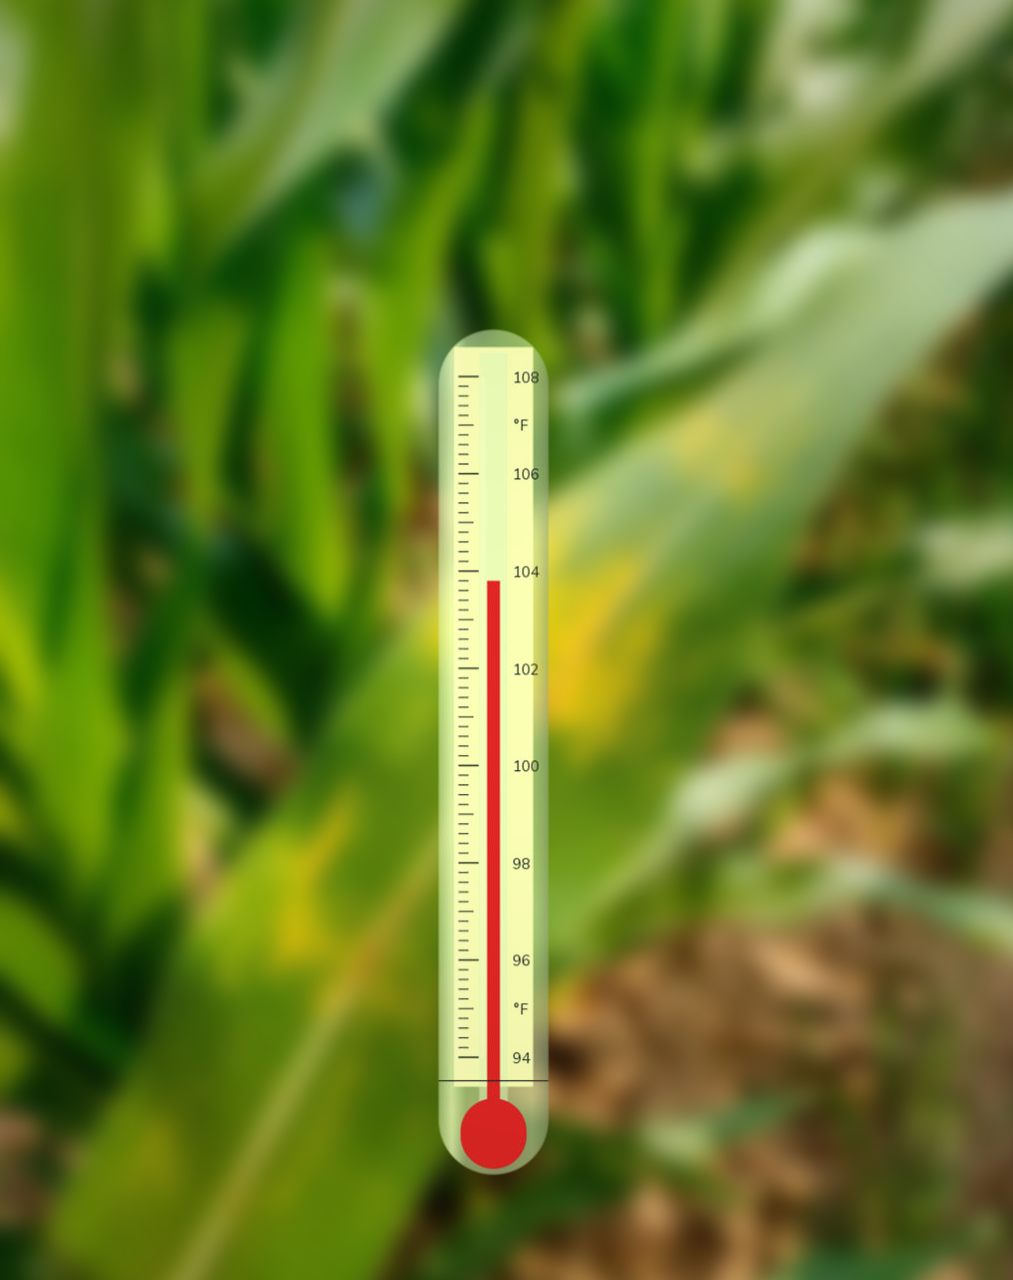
value=103.8 unit=°F
